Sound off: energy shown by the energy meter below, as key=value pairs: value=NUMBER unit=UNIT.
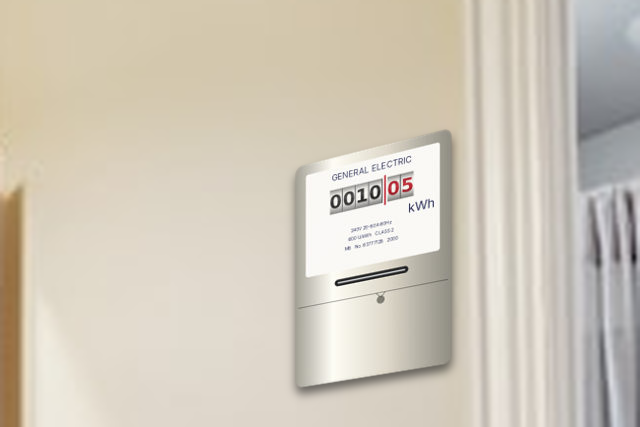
value=10.05 unit=kWh
